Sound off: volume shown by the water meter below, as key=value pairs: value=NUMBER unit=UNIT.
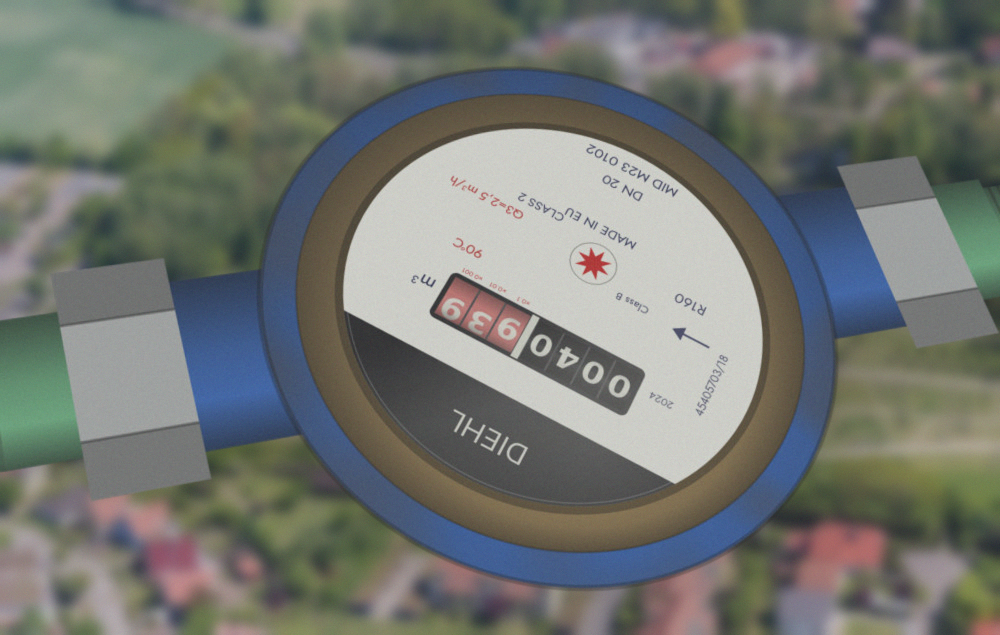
value=40.939 unit=m³
